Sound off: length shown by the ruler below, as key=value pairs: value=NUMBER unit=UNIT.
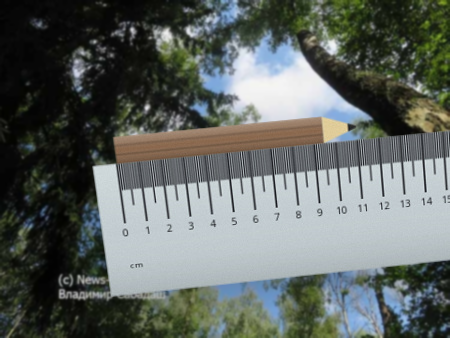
value=11 unit=cm
